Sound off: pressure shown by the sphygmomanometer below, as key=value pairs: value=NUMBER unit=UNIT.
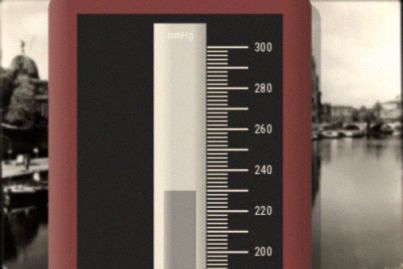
value=230 unit=mmHg
